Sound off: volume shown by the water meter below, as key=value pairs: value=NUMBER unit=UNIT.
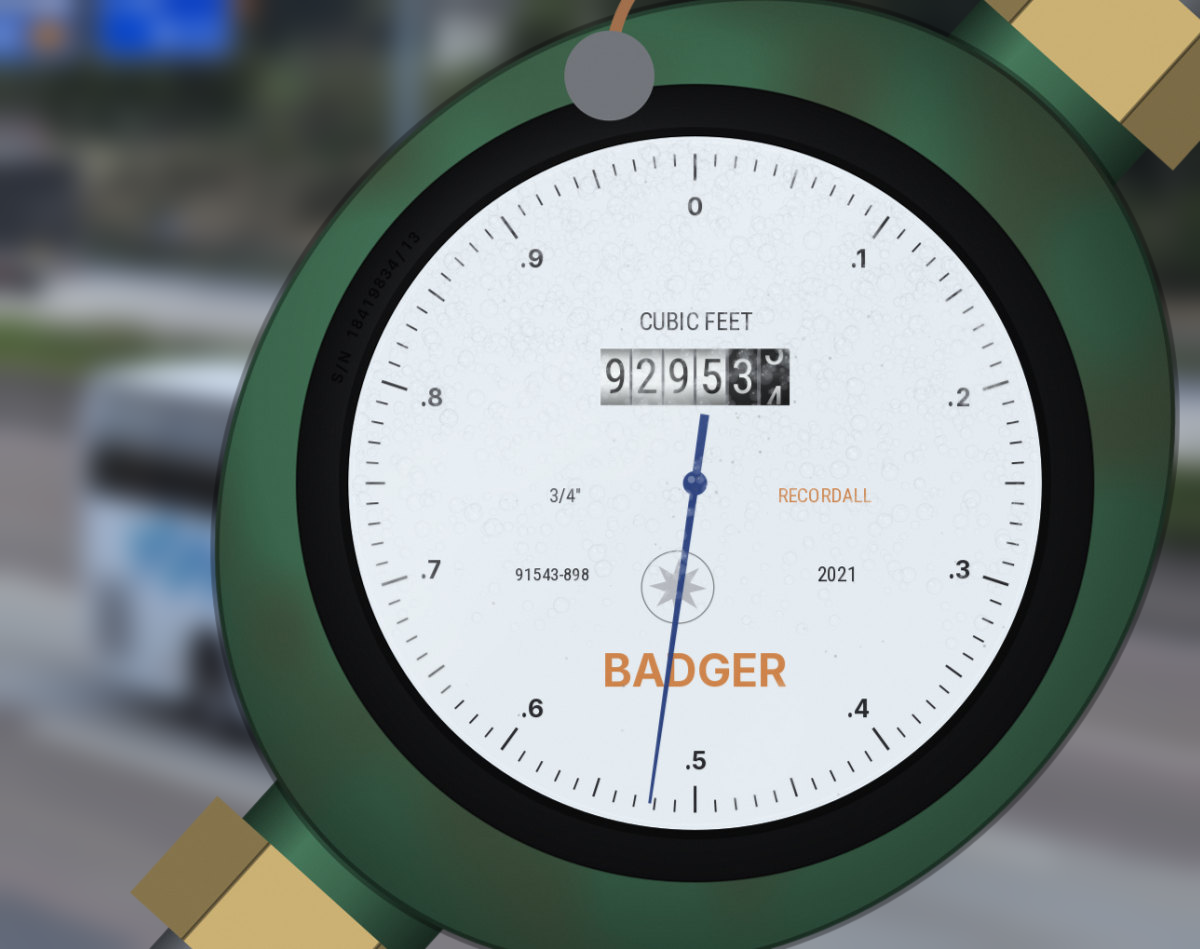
value=929533.52 unit=ft³
